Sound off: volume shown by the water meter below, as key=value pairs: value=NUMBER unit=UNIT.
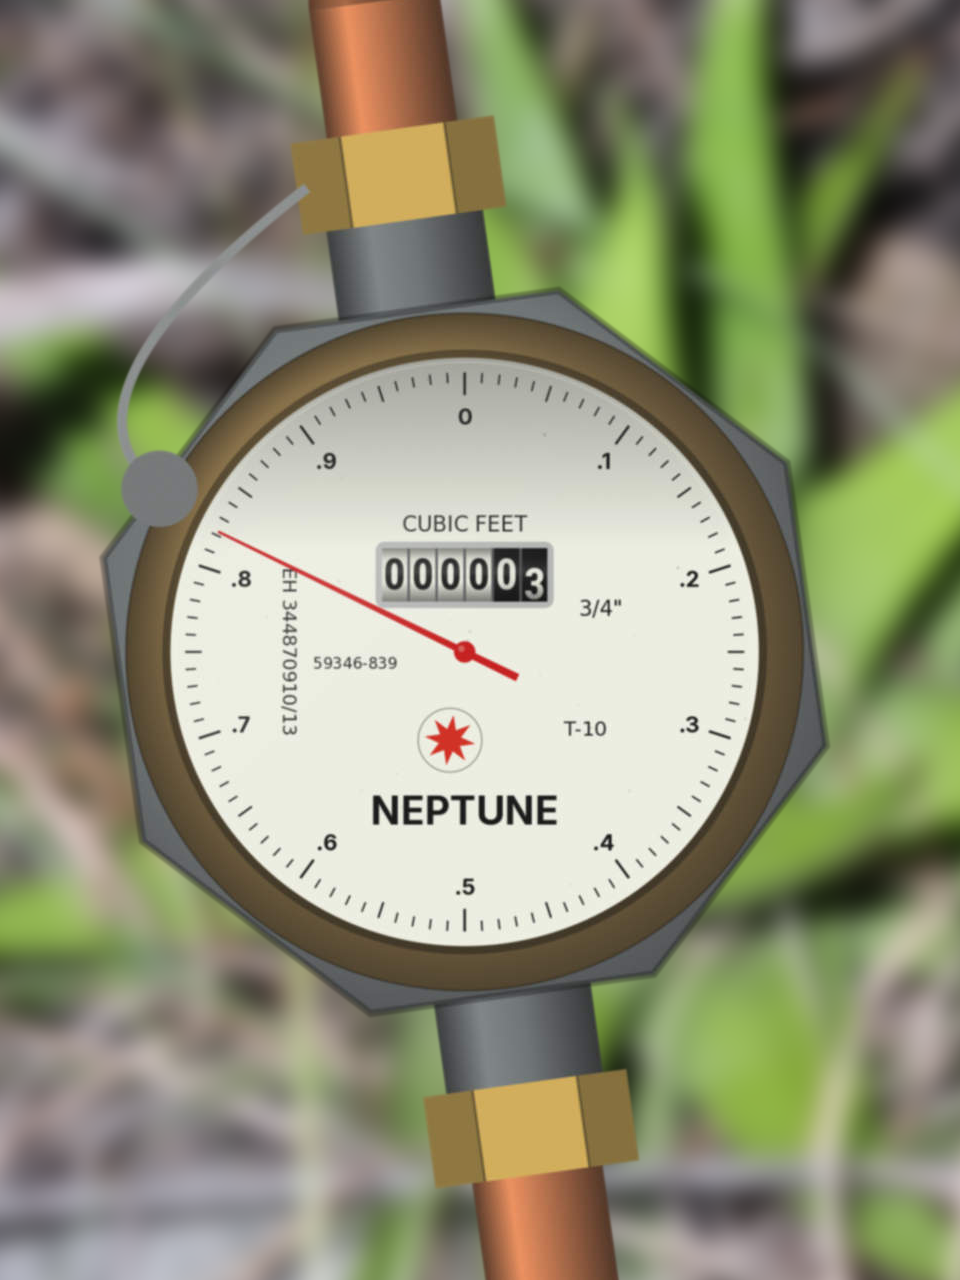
value=2.82 unit=ft³
